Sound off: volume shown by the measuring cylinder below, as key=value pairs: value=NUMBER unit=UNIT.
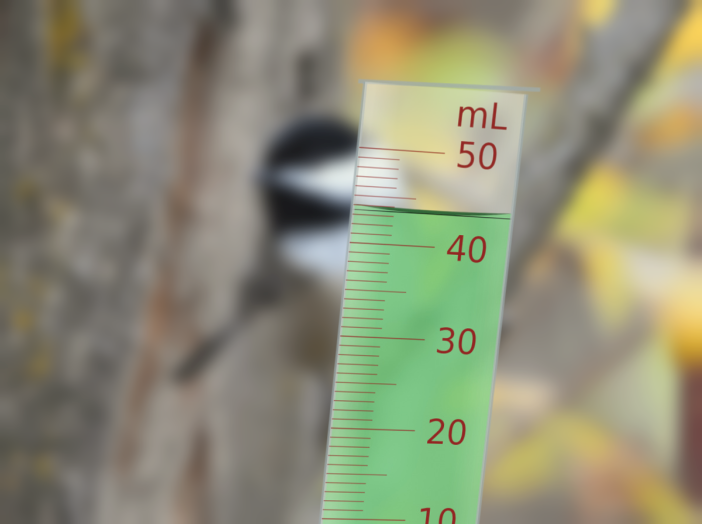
value=43.5 unit=mL
